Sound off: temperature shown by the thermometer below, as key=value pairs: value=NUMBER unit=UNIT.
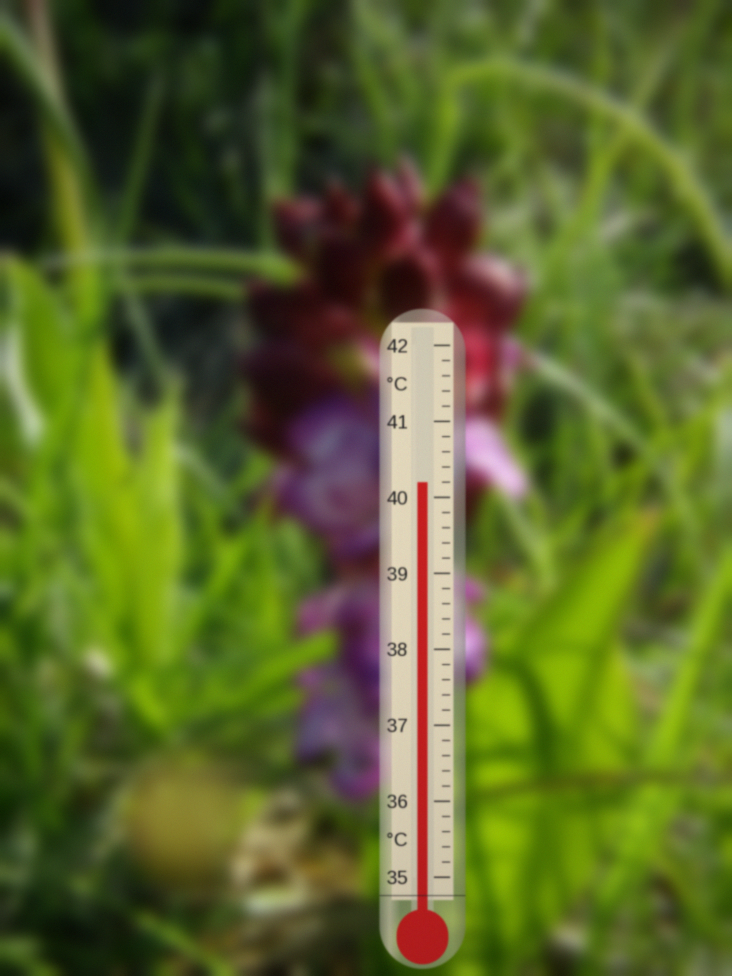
value=40.2 unit=°C
